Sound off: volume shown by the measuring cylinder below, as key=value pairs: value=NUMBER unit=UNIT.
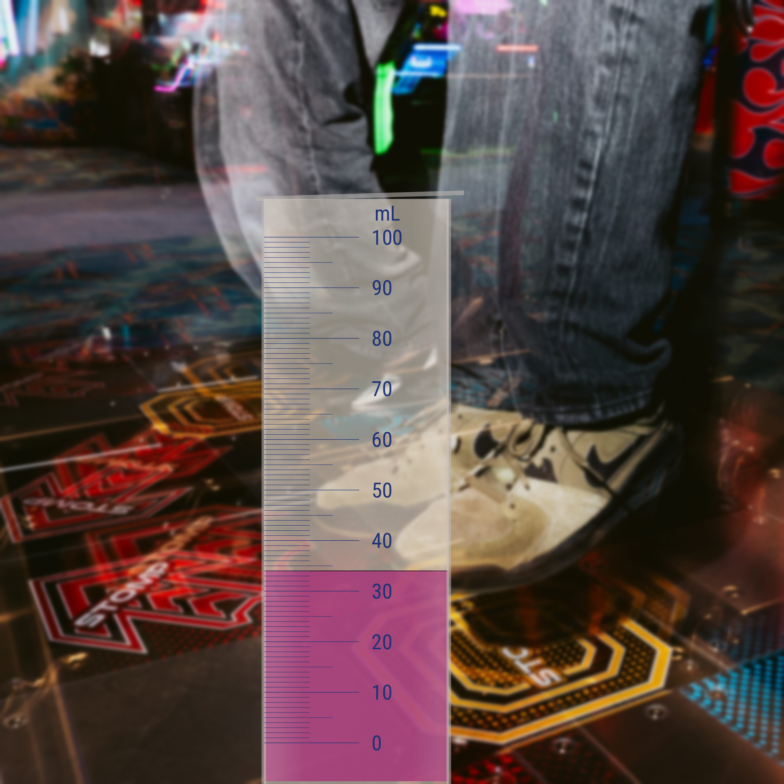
value=34 unit=mL
